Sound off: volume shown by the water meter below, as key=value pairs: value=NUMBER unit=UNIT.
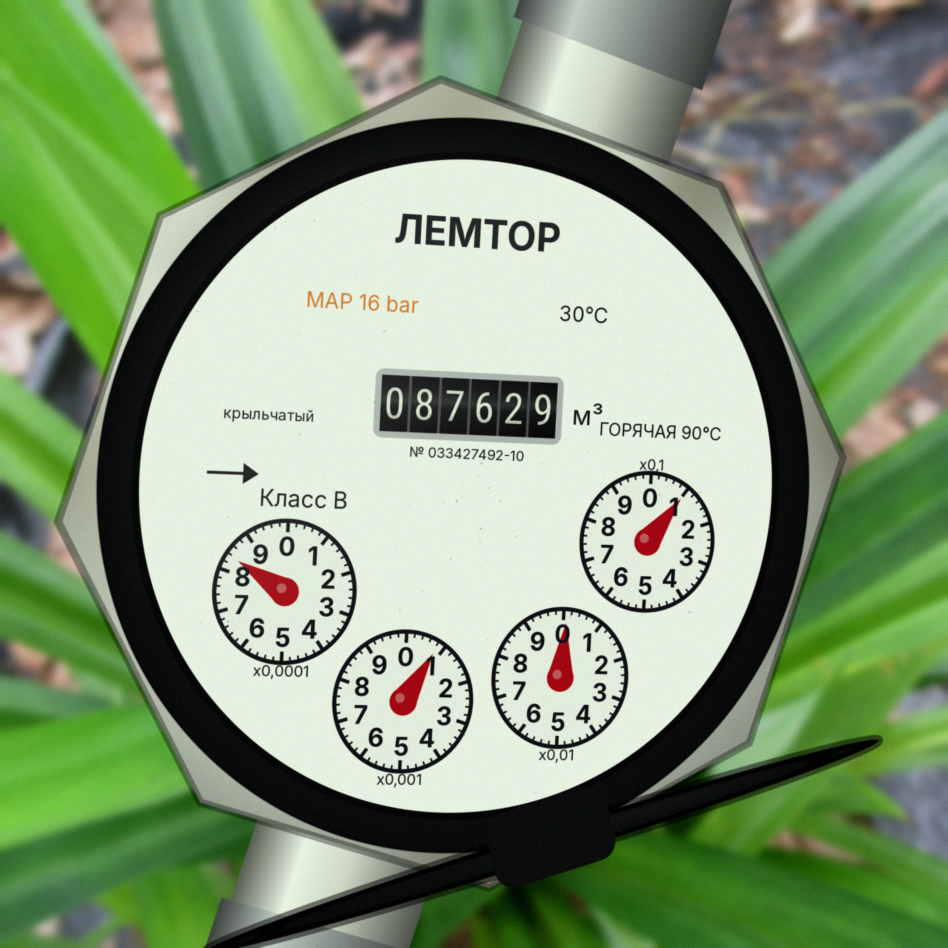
value=87629.1008 unit=m³
